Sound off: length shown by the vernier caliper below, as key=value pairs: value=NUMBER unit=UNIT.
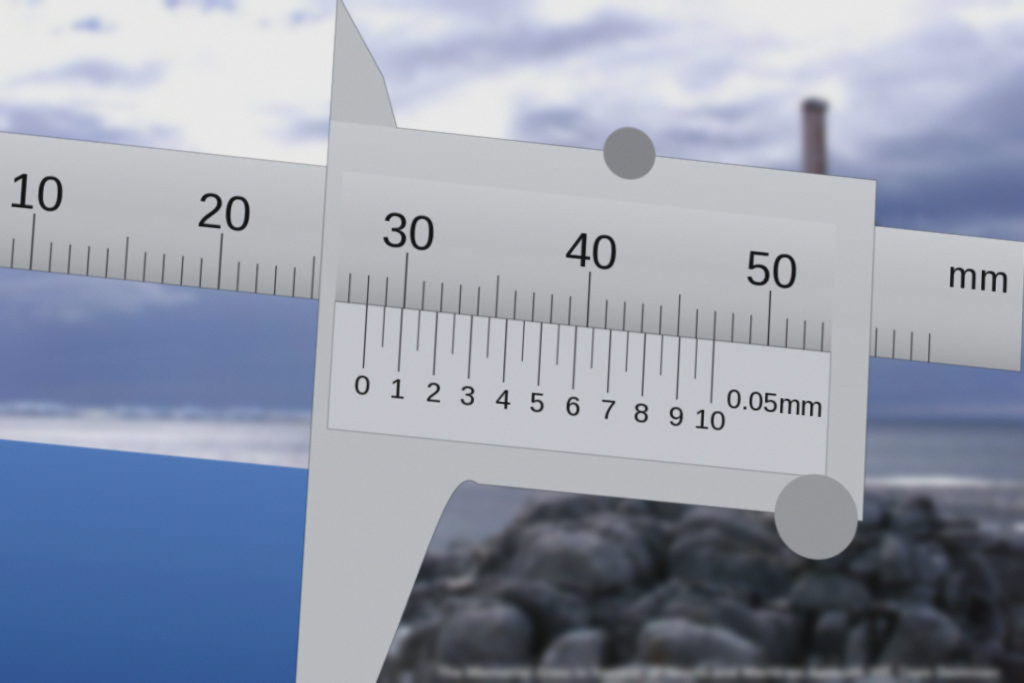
value=28.0 unit=mm
